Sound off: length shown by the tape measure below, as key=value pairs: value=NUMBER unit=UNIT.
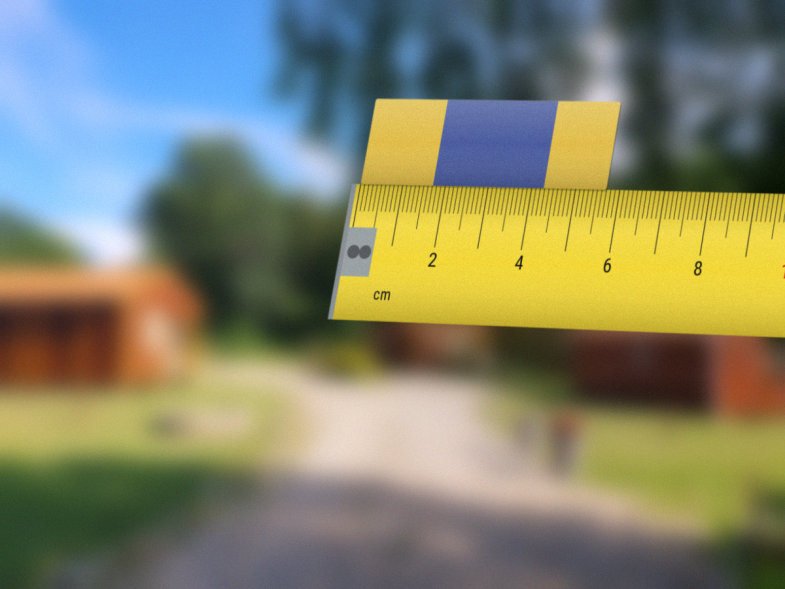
value=5.7 unit=cm
